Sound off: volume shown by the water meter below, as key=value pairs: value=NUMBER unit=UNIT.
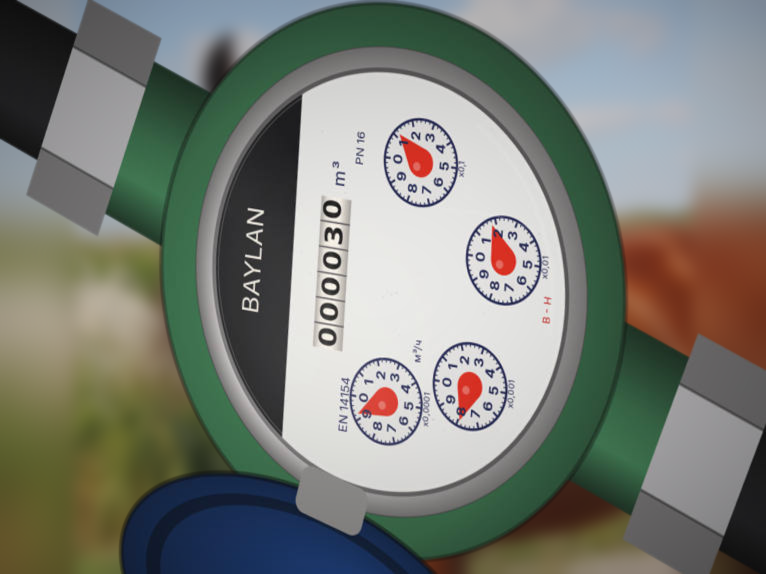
value=30.1179 unit=m³
